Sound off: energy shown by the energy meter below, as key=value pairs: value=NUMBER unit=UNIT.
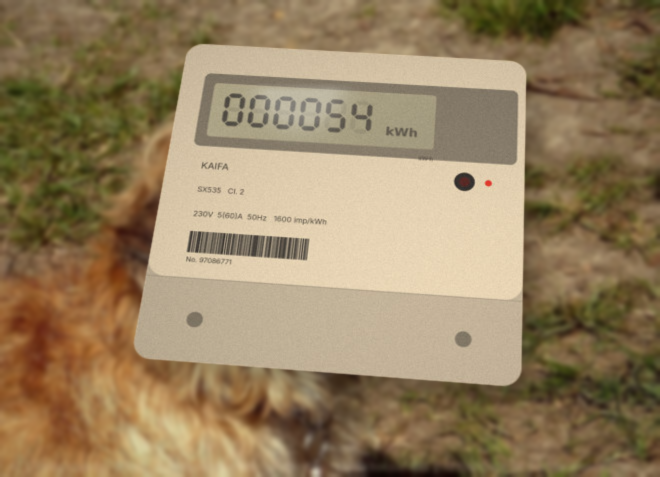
value=54 unit=kWh
